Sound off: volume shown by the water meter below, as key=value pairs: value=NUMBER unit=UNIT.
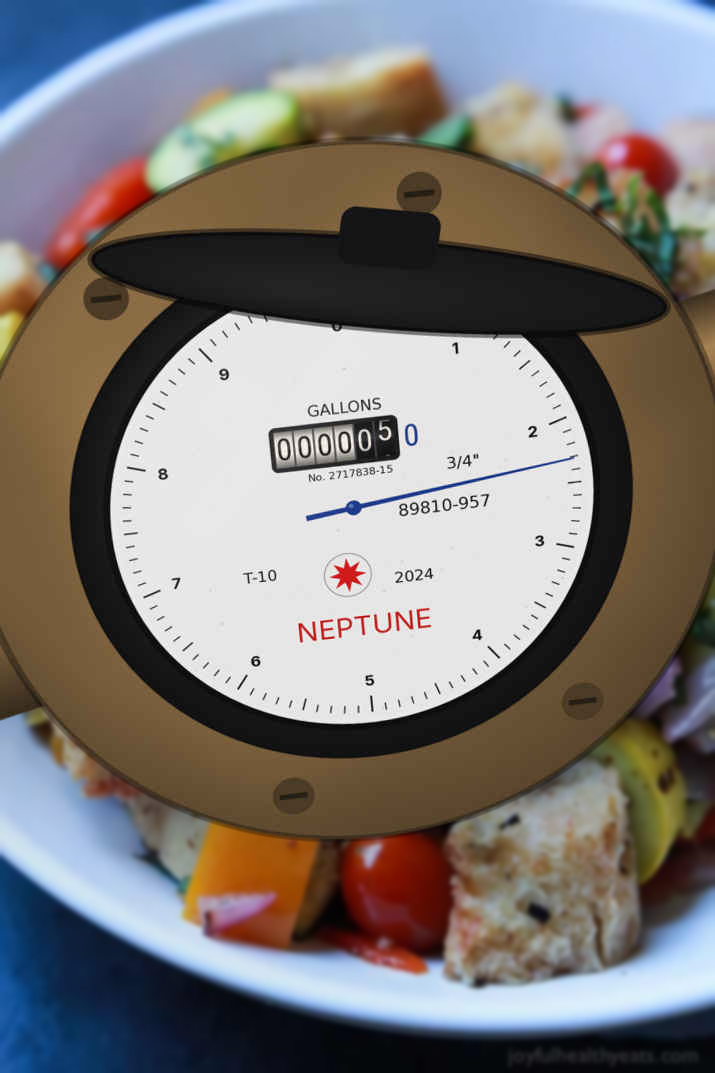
value=52.3 unit=gal
